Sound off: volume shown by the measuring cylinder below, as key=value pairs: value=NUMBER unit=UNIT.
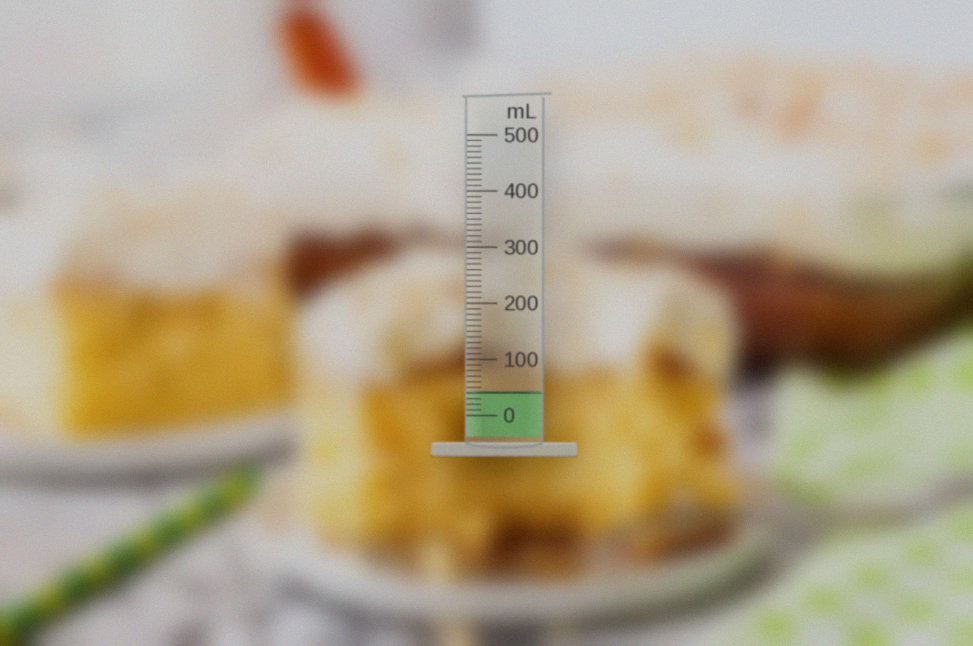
value=40 unit=mL
